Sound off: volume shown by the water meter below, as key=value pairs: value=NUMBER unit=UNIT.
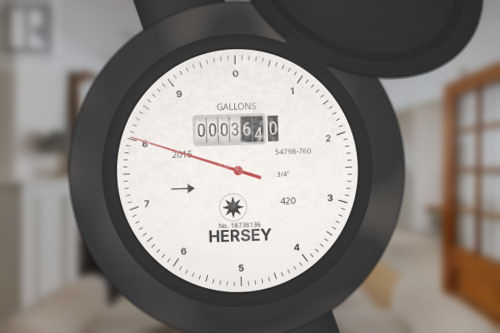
value=3638.0 unit=gal
